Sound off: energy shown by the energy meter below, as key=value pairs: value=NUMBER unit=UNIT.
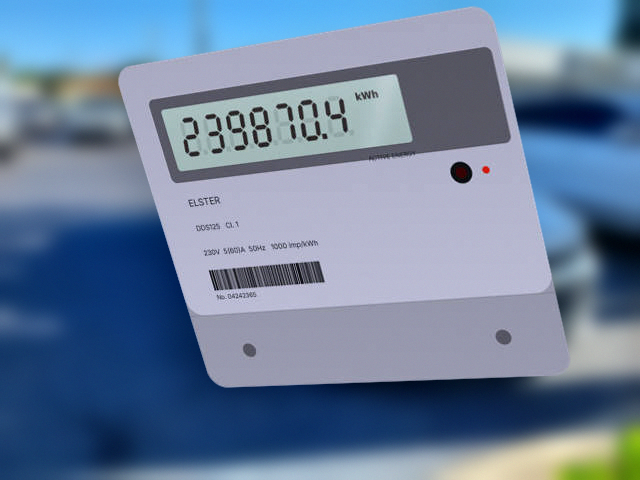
value=239870.4 unit=kWh
